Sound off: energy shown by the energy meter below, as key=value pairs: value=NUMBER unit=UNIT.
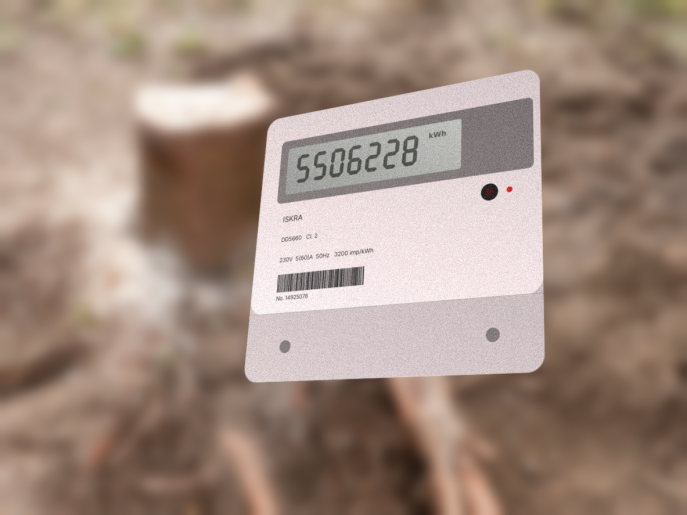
value=5506228 unit=kWh
